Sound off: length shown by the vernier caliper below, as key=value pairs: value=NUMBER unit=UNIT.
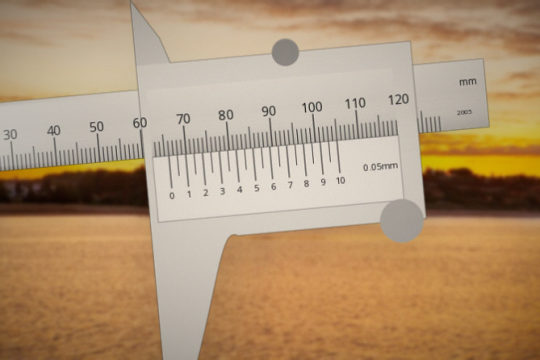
value=66.0 unit=mm
